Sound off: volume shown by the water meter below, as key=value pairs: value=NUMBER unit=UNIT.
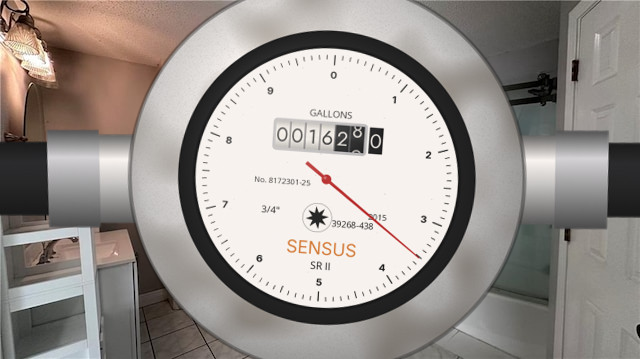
value=16283.5 unit=gal
